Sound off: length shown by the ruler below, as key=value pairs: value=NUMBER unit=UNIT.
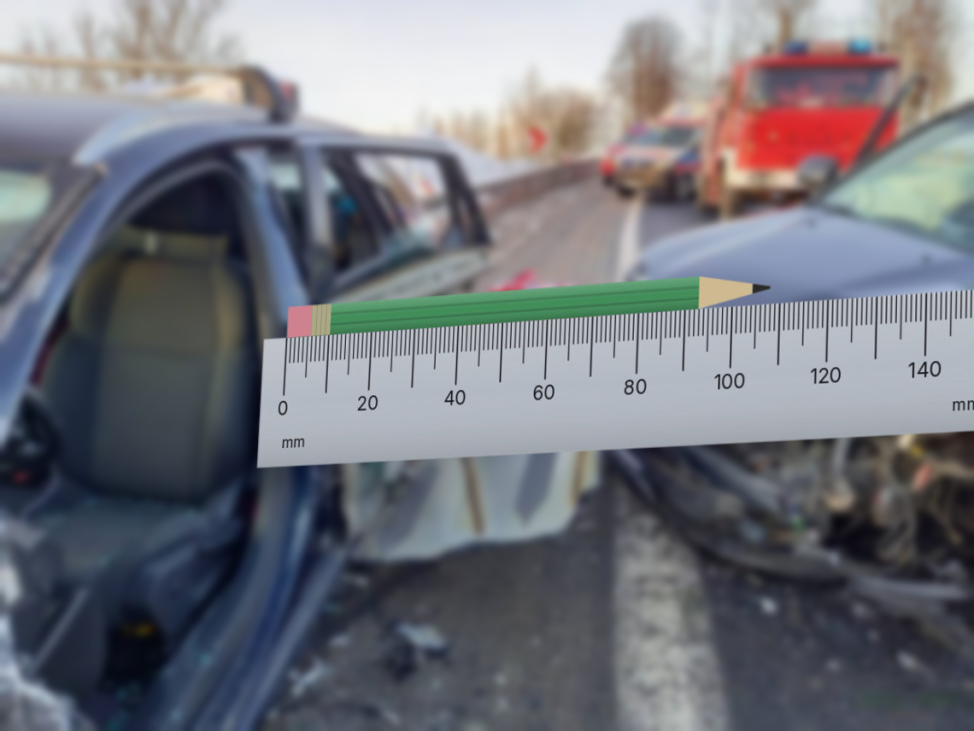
value=108 unit=mm
